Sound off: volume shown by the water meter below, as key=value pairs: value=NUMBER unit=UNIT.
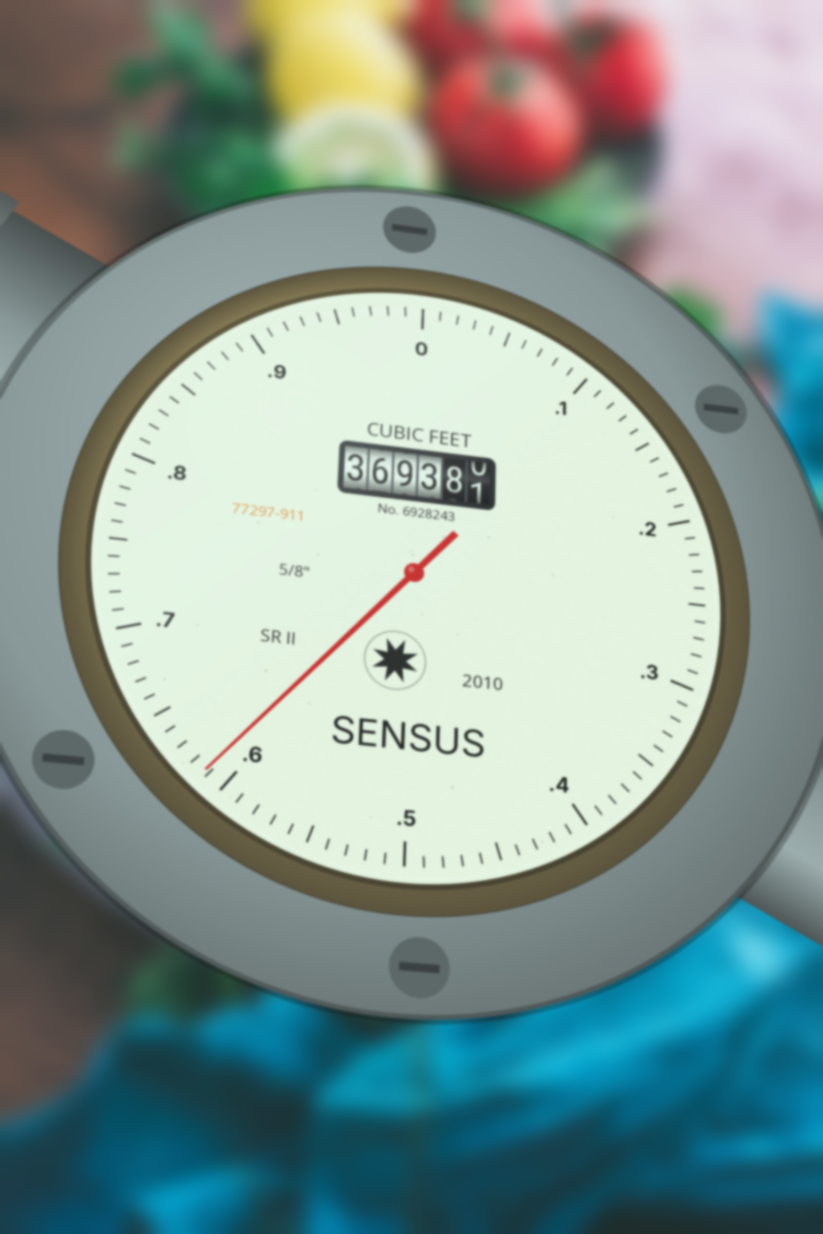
value=369380.61 unit=ft³
